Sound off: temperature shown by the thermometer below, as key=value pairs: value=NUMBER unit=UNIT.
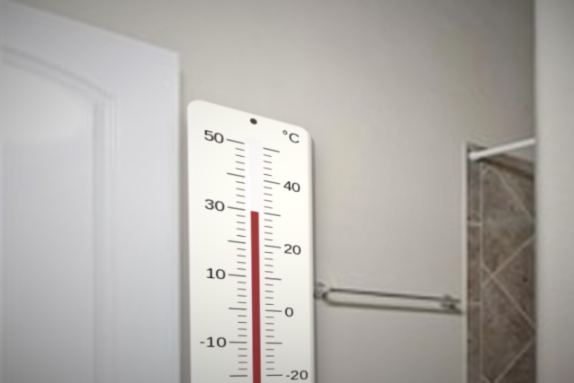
value=30 unit=°C
